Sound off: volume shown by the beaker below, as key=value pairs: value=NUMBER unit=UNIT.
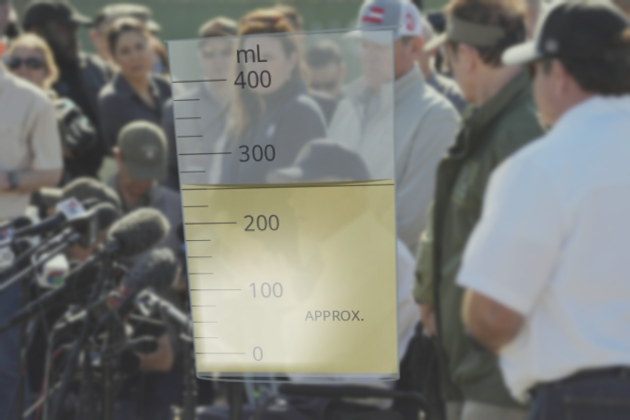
value=250 unit=mL
